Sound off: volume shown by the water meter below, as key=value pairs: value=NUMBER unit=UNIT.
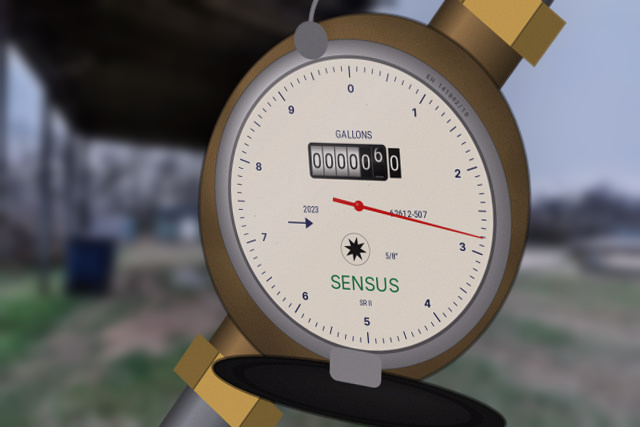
value=62.8 unit=gal
